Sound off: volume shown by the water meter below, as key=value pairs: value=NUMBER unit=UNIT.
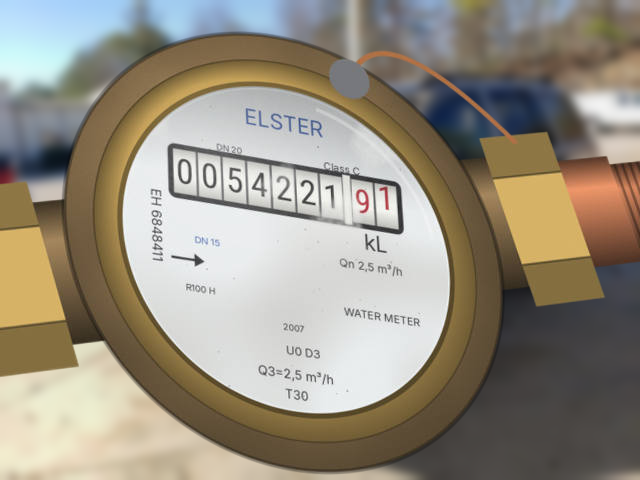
value=54221.91 unit=kL
